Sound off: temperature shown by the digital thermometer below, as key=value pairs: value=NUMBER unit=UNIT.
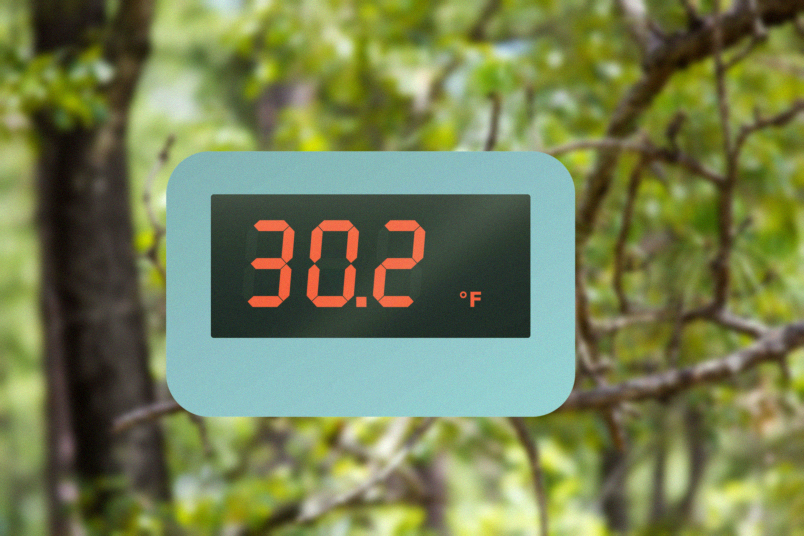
value=30.2 unit=°F
